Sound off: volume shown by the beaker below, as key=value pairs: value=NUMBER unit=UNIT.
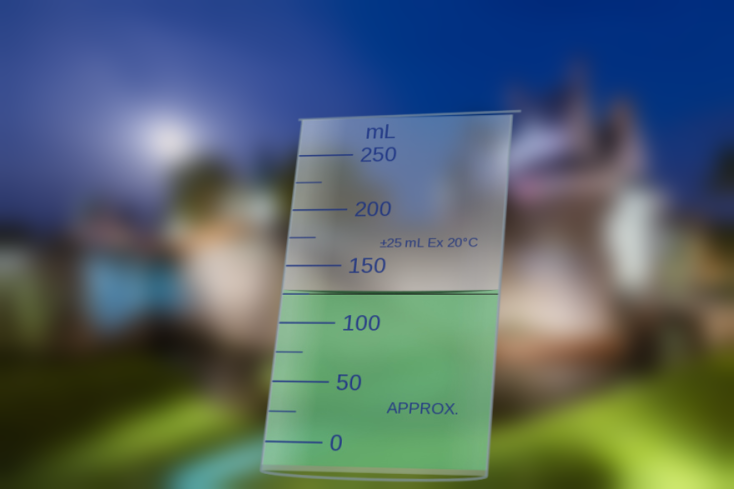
value=125 unit=mL
